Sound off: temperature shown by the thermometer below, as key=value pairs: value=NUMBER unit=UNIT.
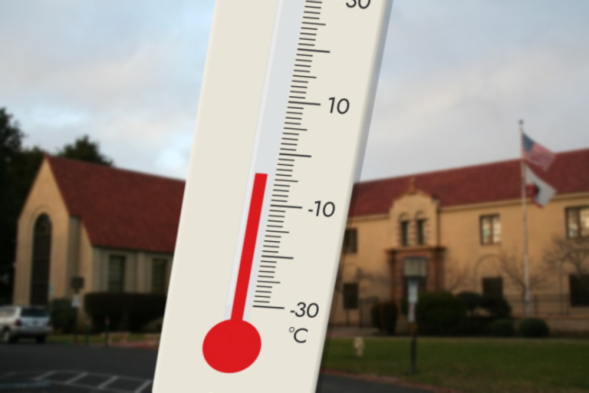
value=-4 unit=°C
